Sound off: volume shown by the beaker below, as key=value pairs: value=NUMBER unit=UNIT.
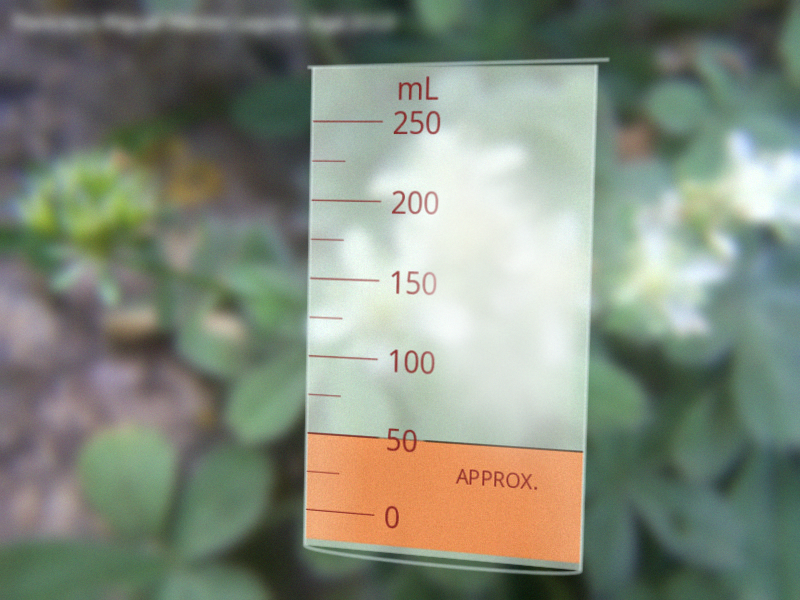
value=50 unit=mL
